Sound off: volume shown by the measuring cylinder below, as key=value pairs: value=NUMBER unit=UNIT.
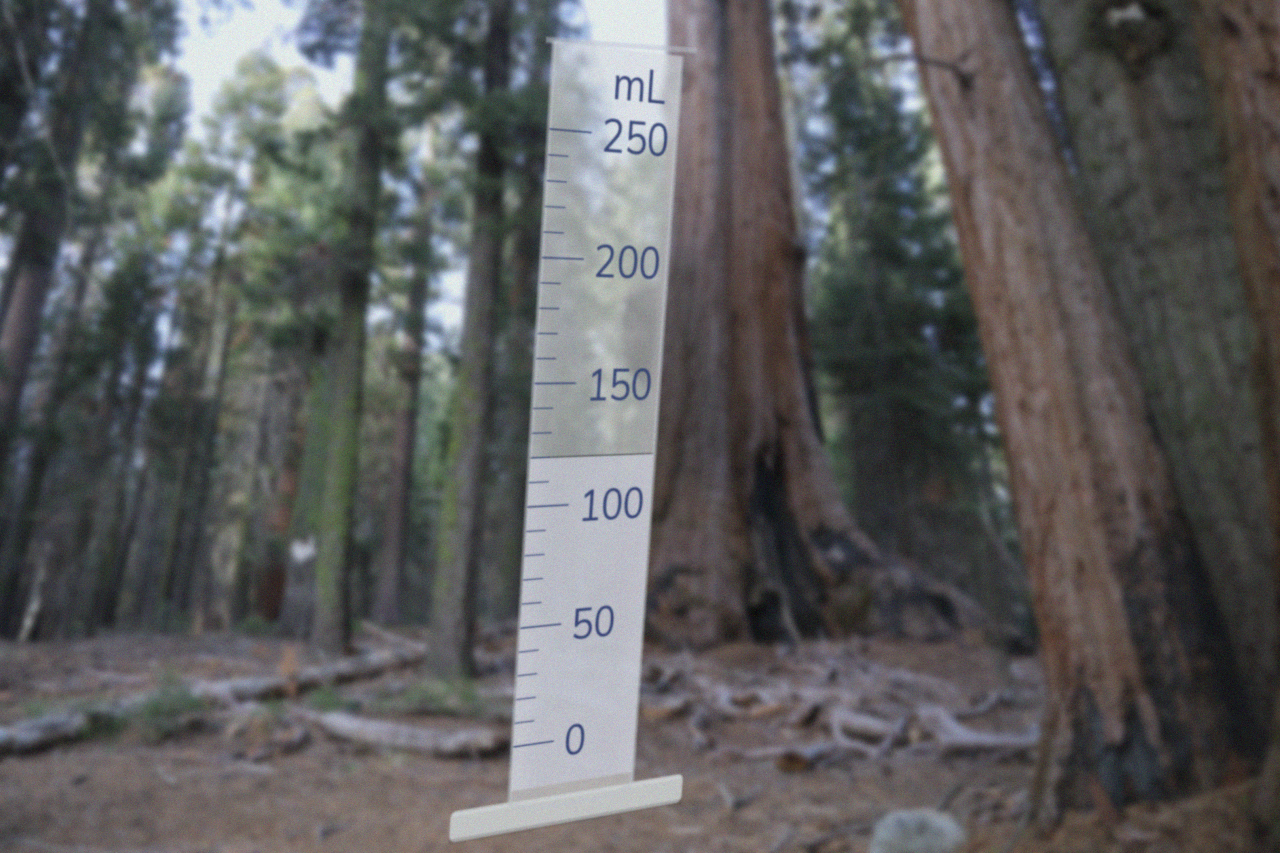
value=120 unit=mL
